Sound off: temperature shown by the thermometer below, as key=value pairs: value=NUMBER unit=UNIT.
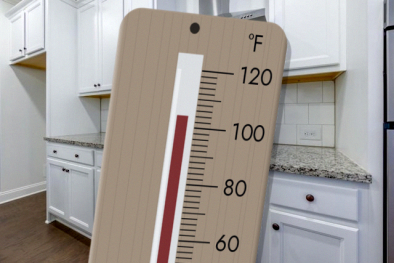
value=104 unit=°F
